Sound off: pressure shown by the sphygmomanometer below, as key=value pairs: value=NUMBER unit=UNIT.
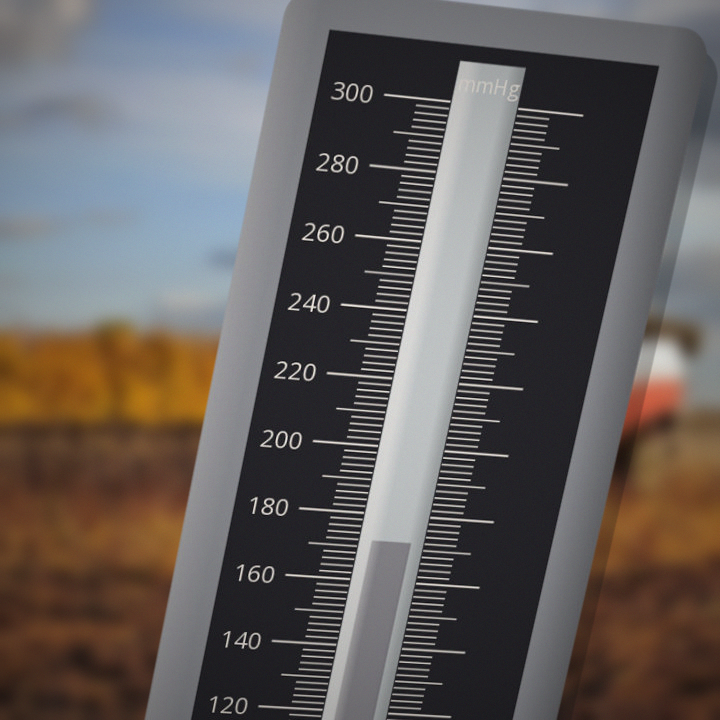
value=172 unit=mmHg
